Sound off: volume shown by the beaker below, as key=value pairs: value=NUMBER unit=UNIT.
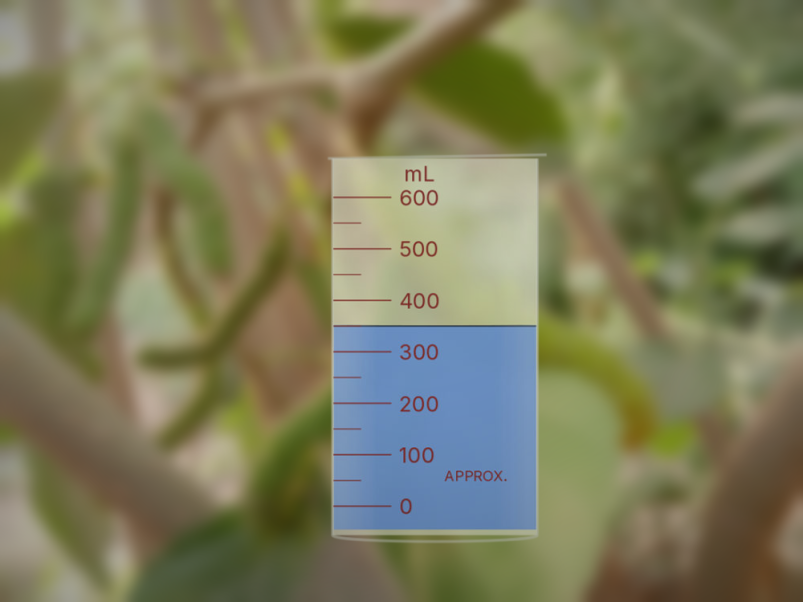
value=350 unit=mL
